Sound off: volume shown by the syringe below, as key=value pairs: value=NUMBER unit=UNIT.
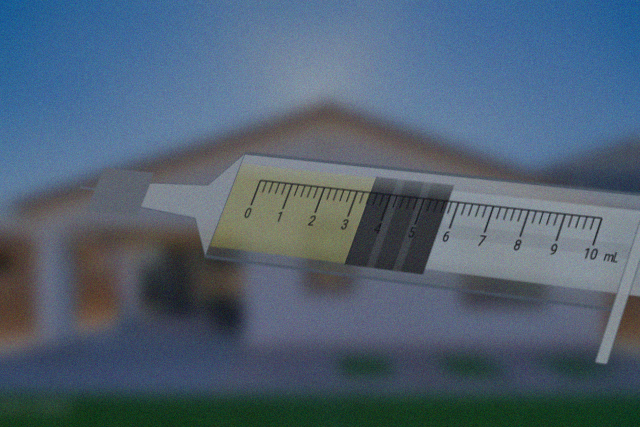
value=3.4 unit=mL
